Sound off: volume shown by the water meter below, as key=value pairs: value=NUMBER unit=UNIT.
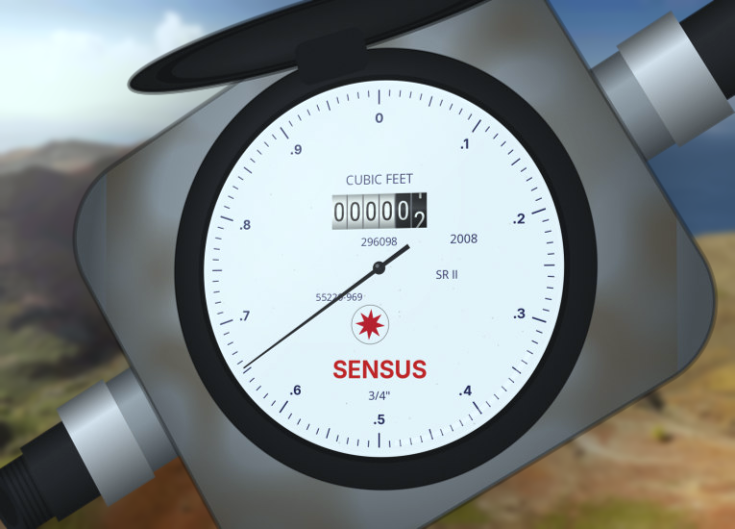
value=1.65 unit=ft³
